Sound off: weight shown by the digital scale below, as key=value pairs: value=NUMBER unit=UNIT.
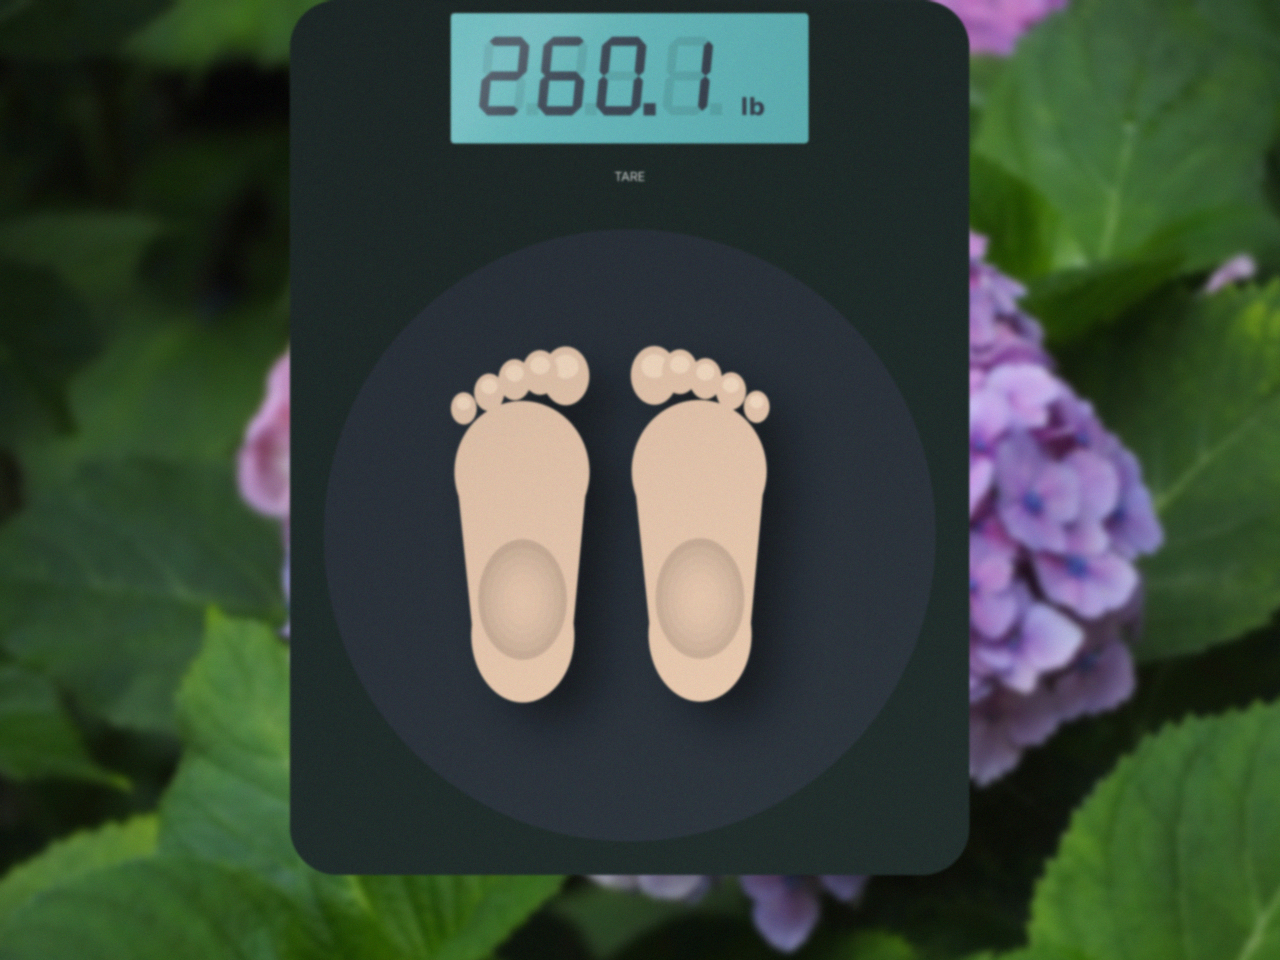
value=260.1 unit=lb
